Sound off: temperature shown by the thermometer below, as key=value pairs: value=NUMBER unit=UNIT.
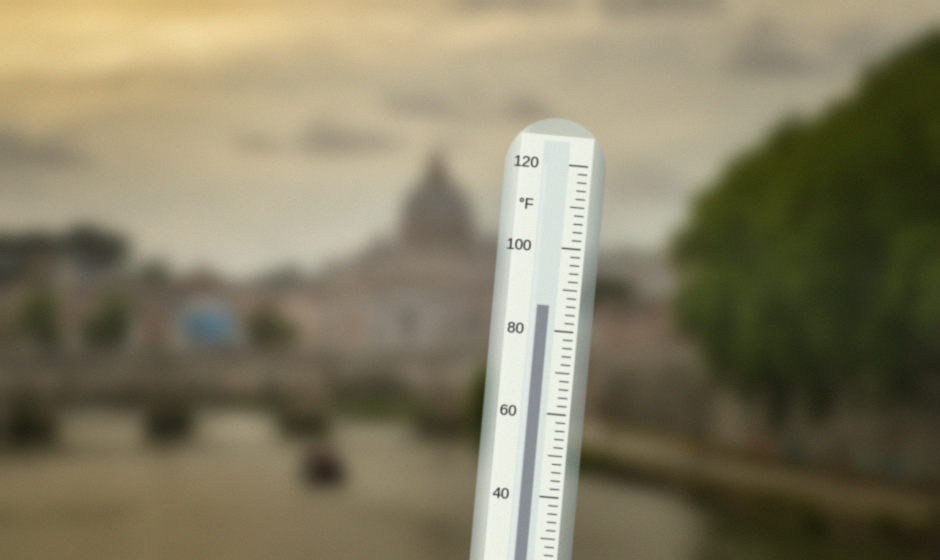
value=86 unit=°F
